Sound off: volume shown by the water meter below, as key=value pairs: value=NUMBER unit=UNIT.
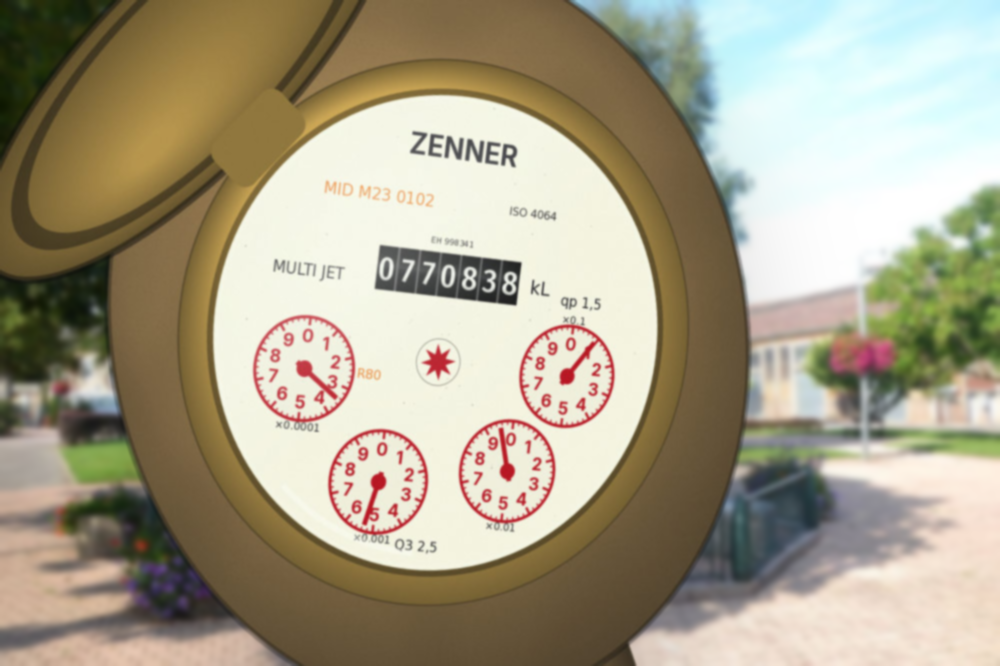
value=770838.0953 unit=kL
